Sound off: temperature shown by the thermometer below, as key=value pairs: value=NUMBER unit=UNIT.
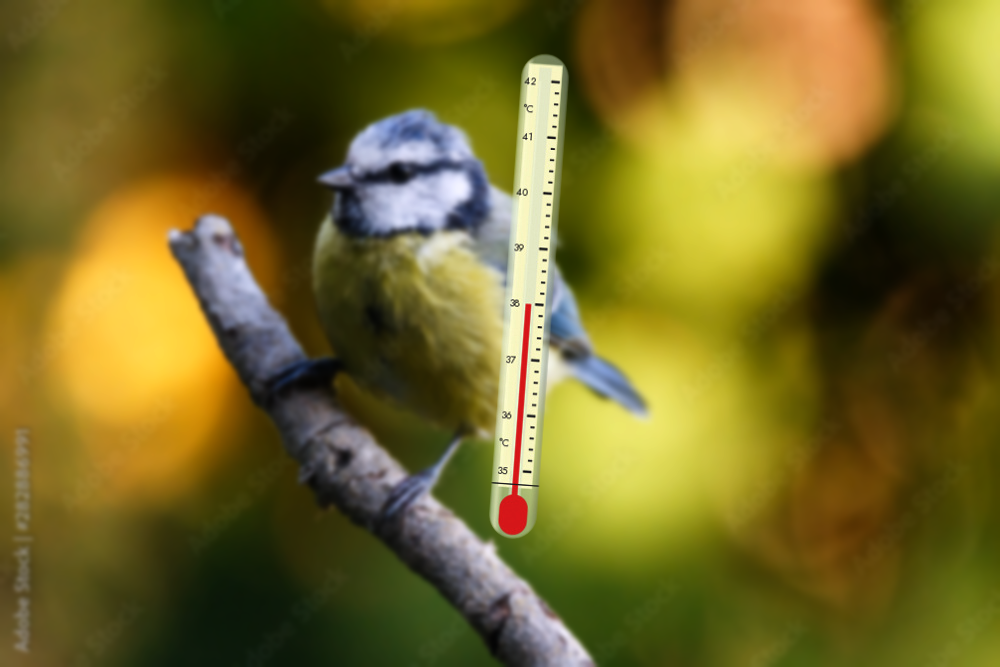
value=38 unit=°C
